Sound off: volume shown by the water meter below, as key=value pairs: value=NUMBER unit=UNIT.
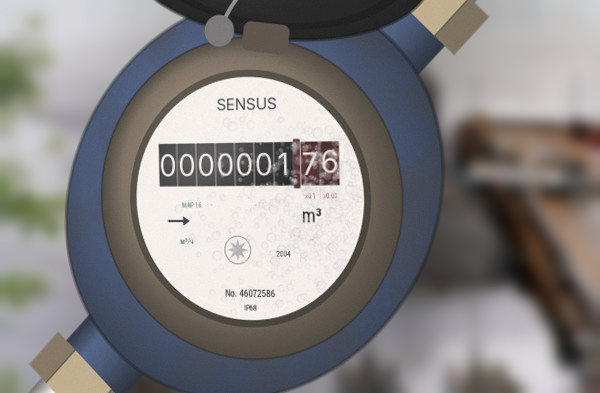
value=1.76 unit=m³
